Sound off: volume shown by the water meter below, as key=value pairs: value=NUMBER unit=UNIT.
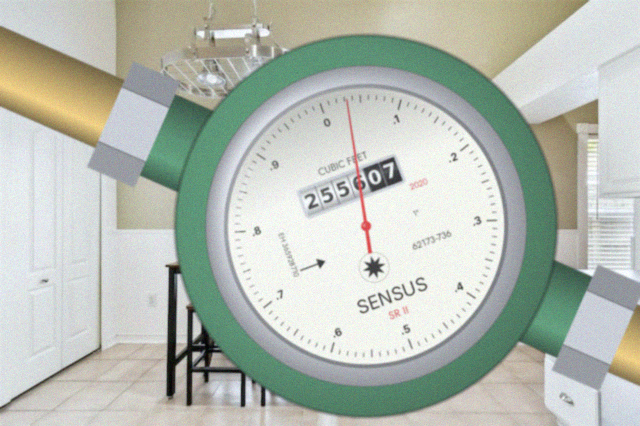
value=255607.03 unit=ft³
